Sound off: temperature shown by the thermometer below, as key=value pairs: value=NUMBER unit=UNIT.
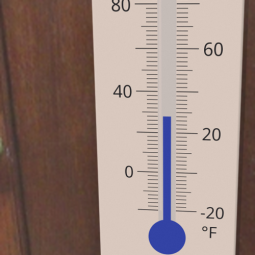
value=28 unit=°F
